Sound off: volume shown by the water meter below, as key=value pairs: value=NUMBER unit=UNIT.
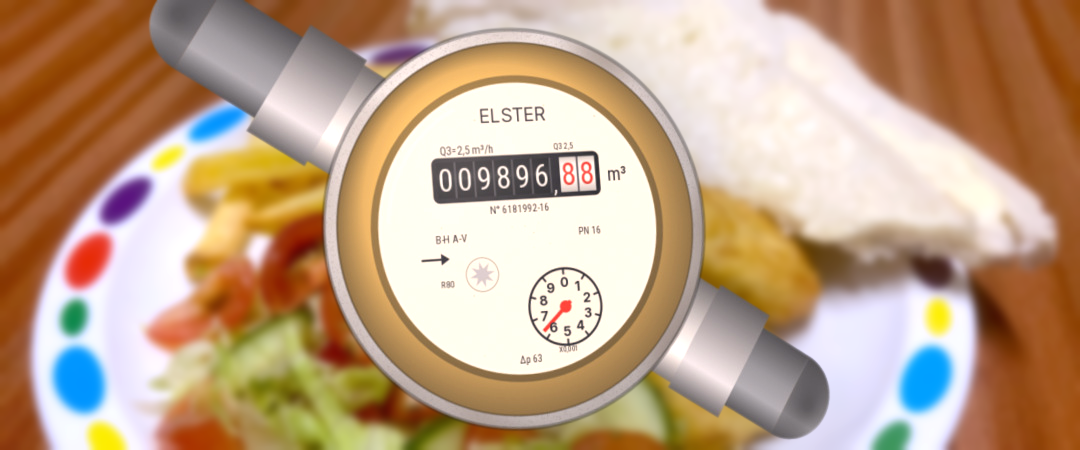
value=9896.886 unit=m³
